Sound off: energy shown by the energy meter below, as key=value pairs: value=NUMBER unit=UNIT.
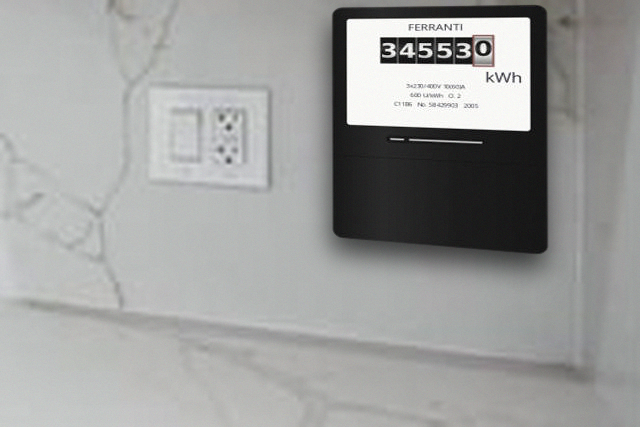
value=34553.0 unit=kWh
